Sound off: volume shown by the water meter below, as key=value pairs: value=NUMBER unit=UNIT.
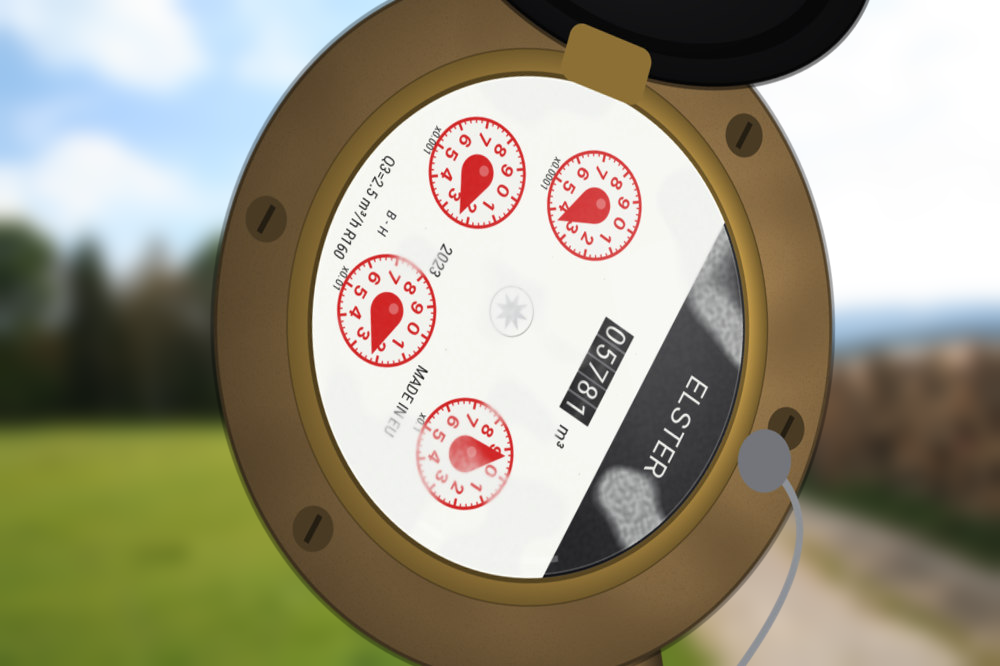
value=5780.9223 unit=m³
